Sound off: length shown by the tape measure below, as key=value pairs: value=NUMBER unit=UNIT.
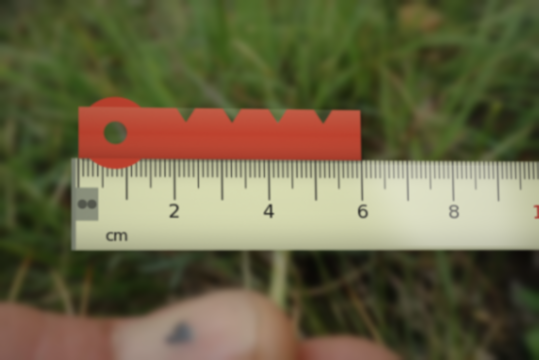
value=6 unit=cm
